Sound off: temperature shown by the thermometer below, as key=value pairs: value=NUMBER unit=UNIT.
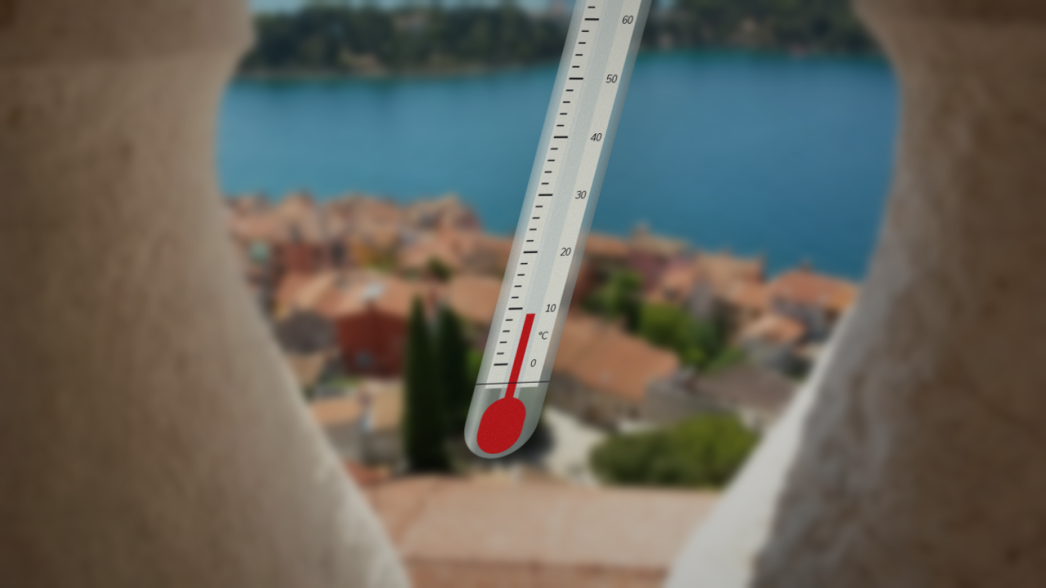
value=9 unit=°C
